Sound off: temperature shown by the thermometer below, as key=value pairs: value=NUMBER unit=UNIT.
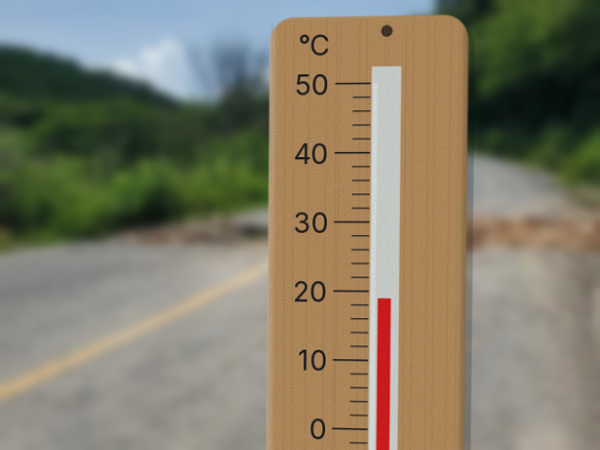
value=19 unit=°C
